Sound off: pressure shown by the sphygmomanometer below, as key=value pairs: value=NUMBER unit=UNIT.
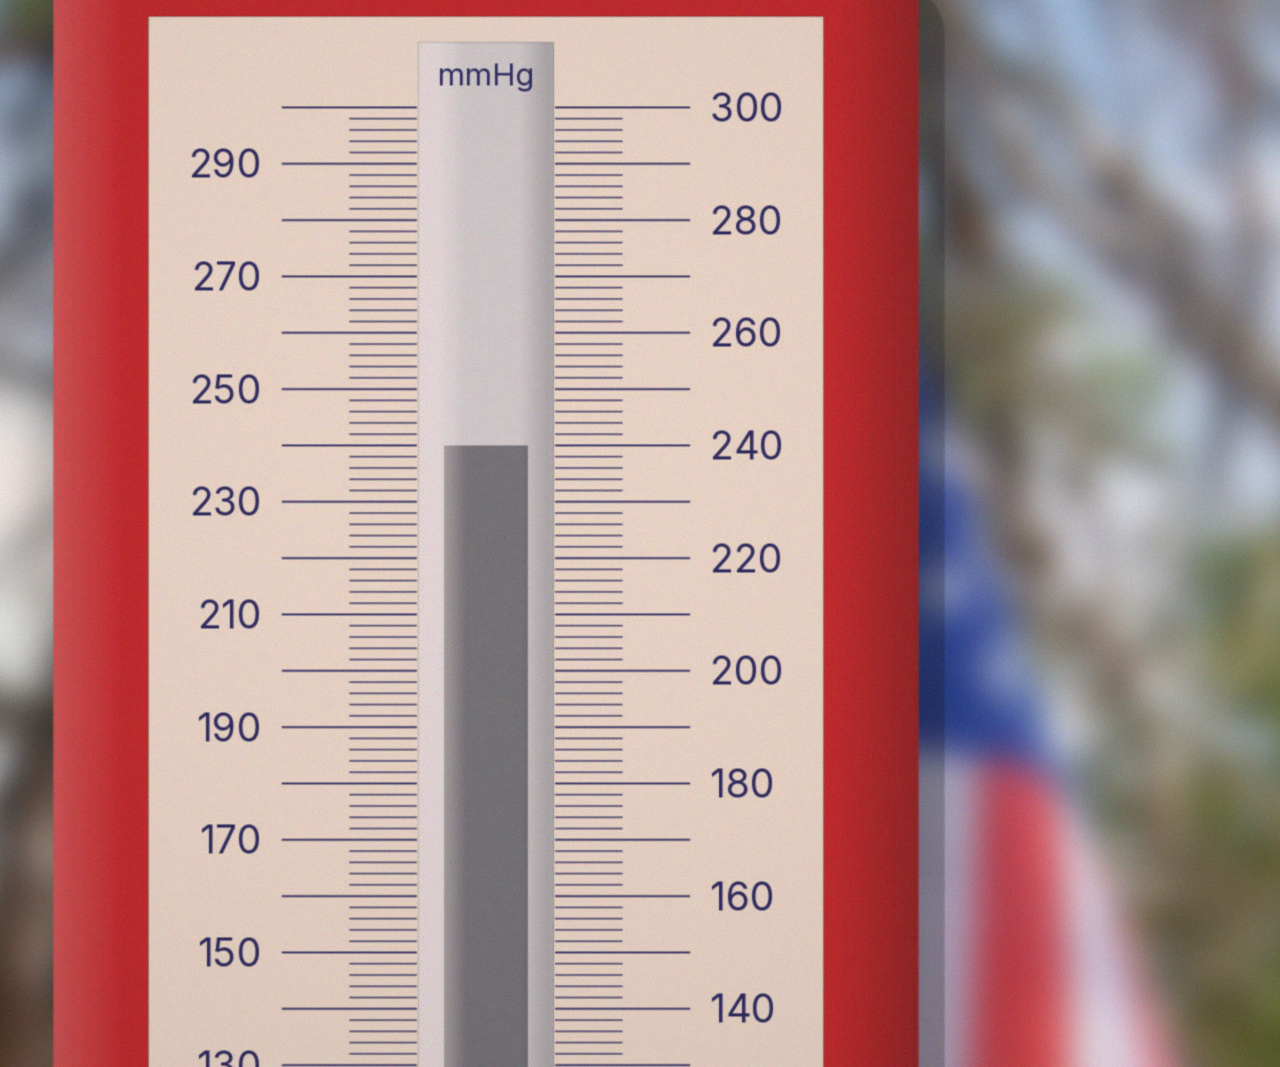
value=240 unit=mmHg
